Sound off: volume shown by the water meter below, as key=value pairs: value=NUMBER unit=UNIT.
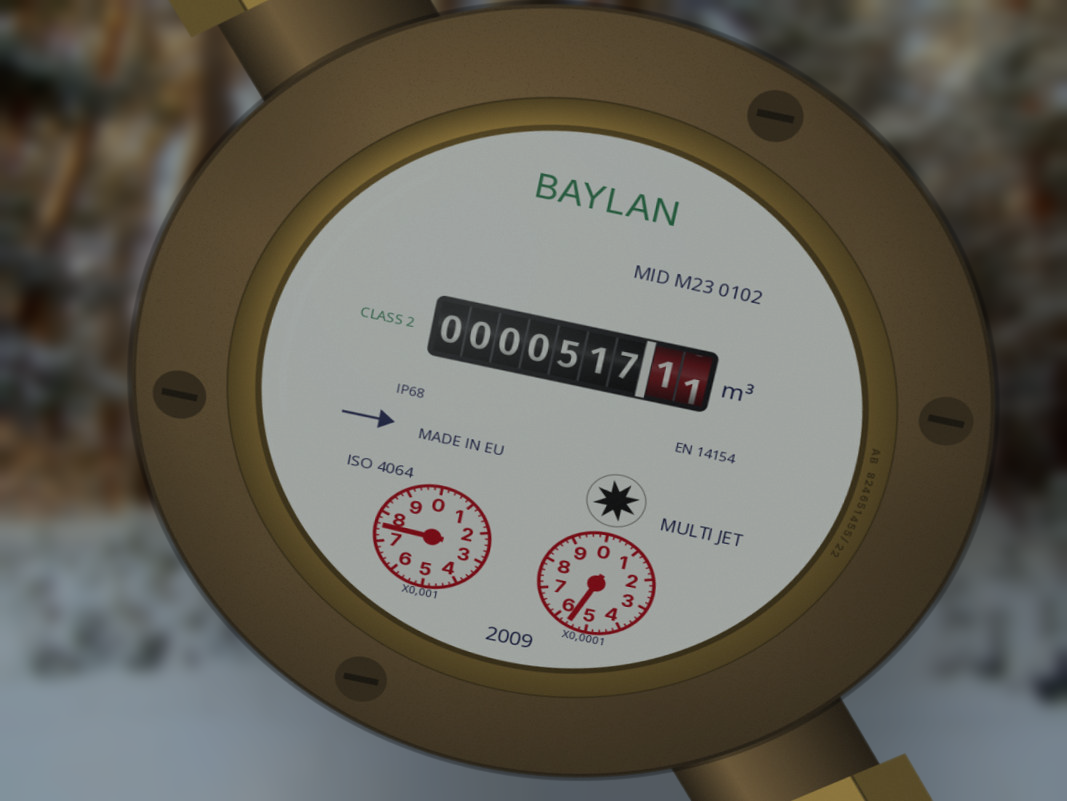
value=517.1075 unit=m³
